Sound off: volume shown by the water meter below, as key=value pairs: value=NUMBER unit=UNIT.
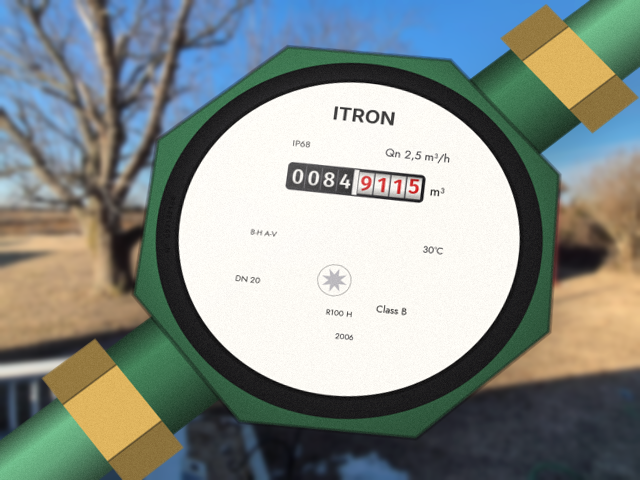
value=84.9115 unit=m³
